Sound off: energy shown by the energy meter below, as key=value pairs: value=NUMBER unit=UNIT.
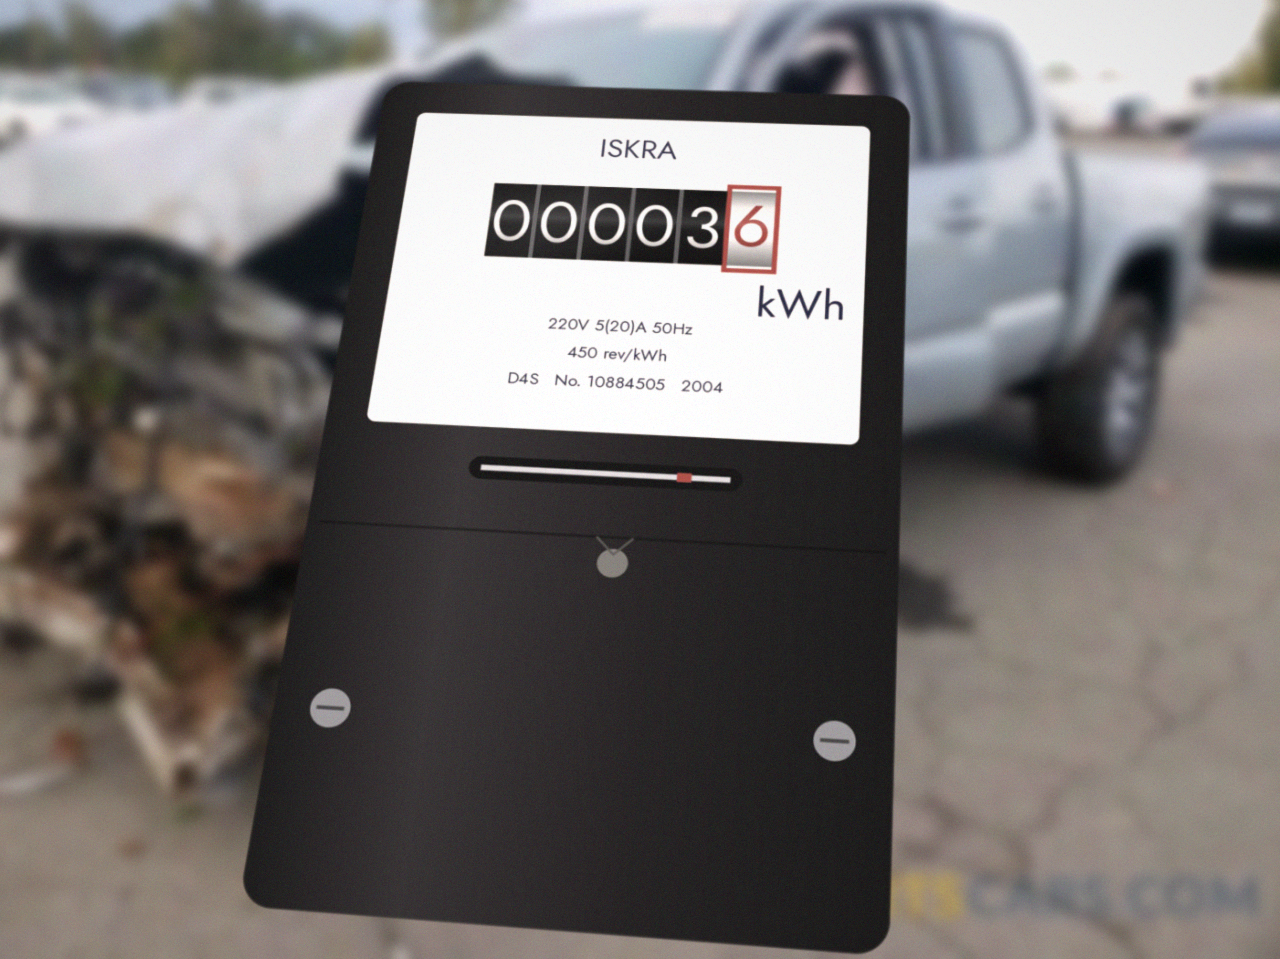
value=3.6 unit=kWh
